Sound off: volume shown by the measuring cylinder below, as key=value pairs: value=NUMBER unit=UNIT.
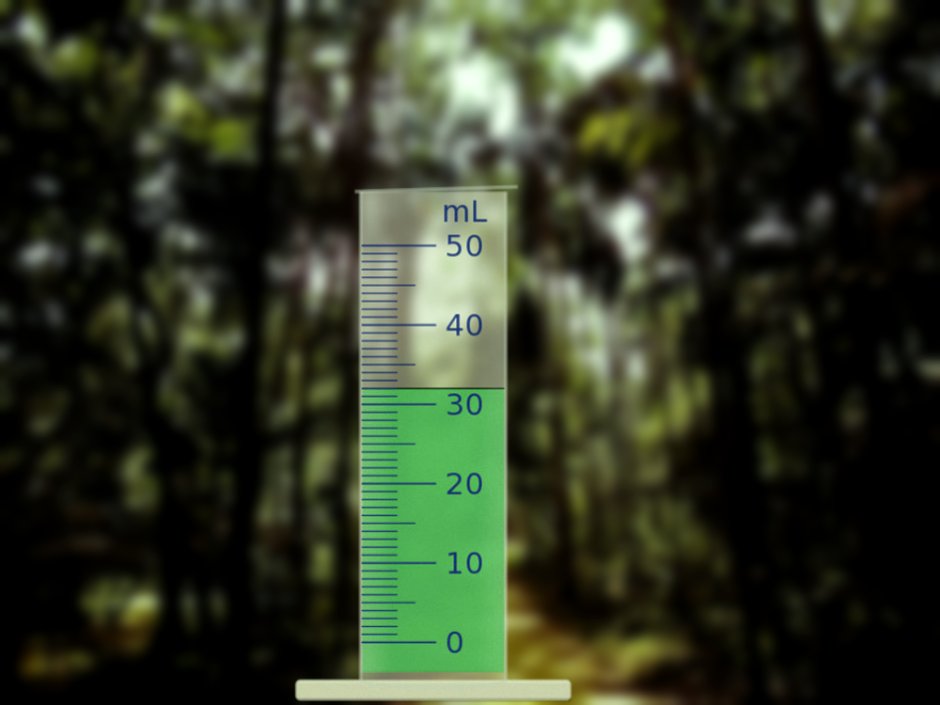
value=32 unit=mL
